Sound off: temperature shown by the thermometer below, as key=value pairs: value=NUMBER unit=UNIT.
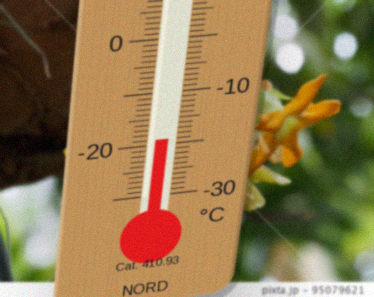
value=-19 unit=°C
